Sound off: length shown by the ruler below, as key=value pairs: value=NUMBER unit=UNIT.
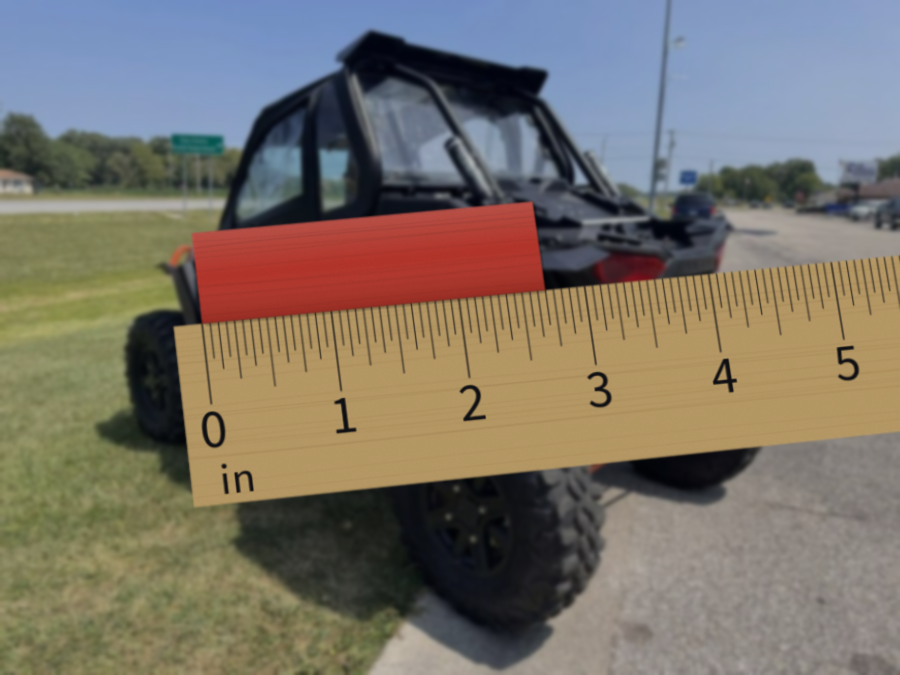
value=2.6875 unit=in
